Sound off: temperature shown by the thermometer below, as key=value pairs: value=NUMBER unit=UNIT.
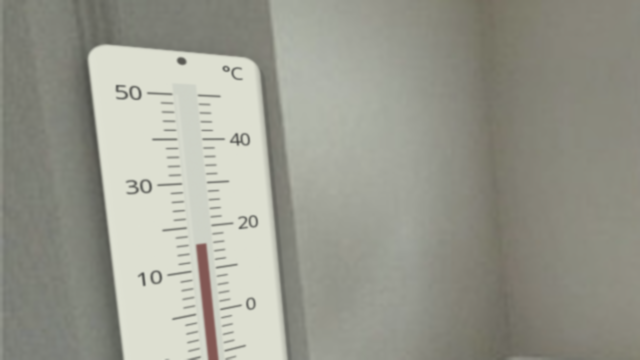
value=16 unit=°C
